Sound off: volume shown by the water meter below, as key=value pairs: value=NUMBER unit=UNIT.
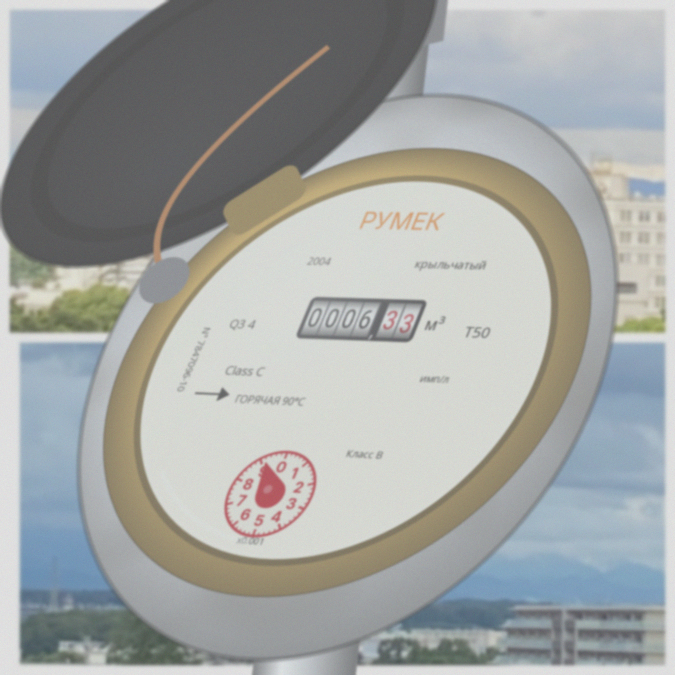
value=6.329 unit=m³
